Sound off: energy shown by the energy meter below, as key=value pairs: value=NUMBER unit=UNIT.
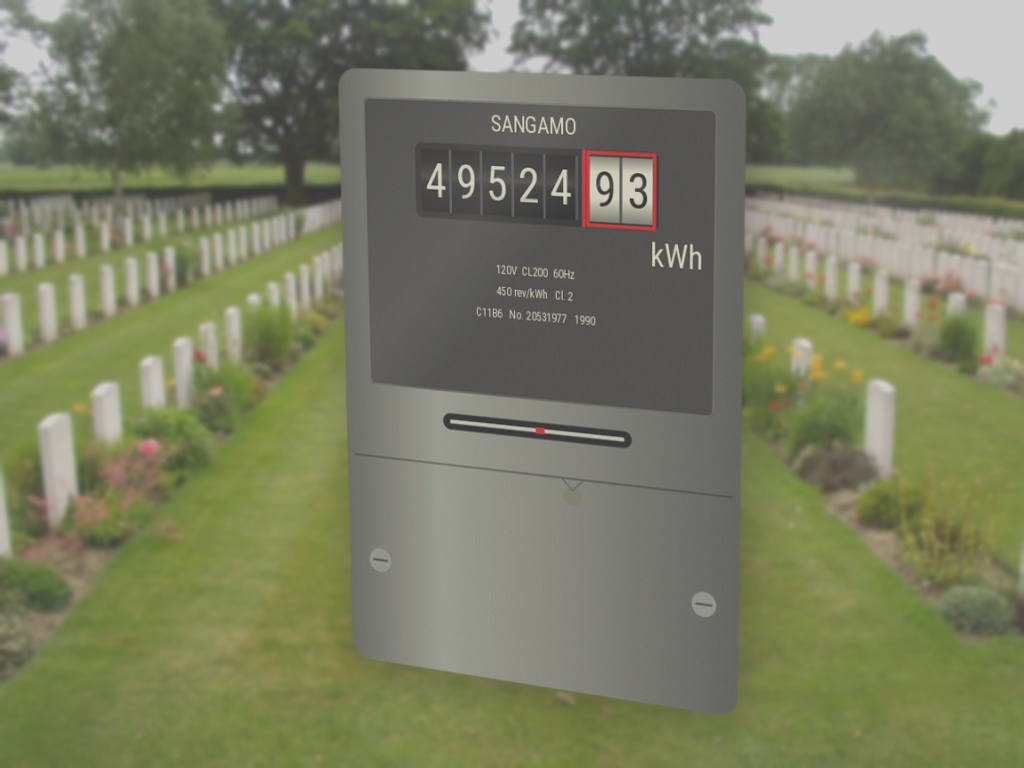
value=49524.93 unit=kWh
